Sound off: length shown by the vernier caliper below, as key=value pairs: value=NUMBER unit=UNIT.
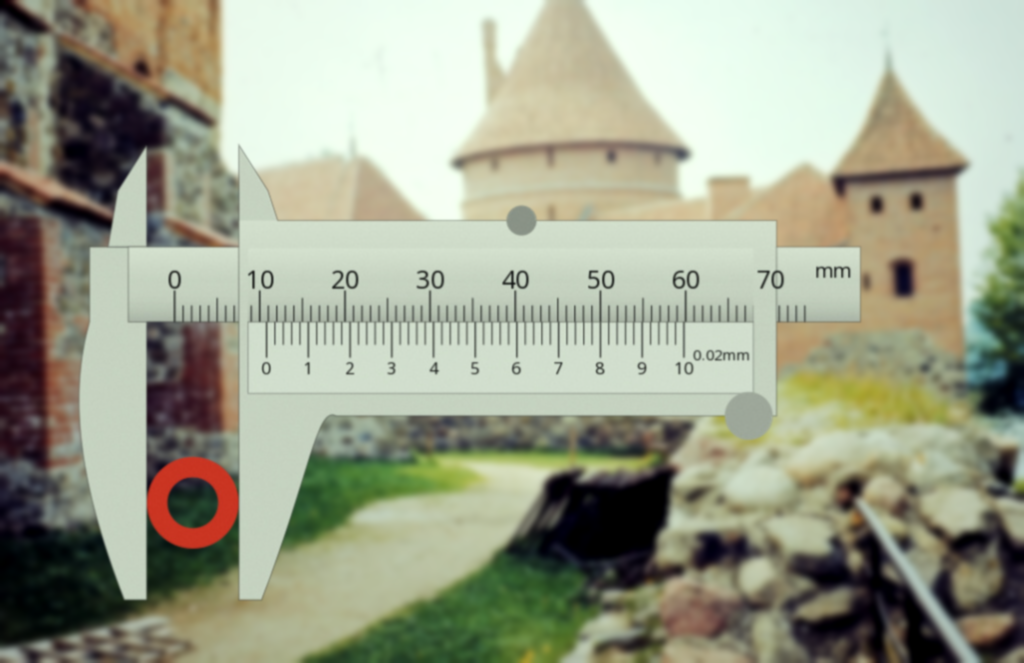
value=10.8 unit=mm
